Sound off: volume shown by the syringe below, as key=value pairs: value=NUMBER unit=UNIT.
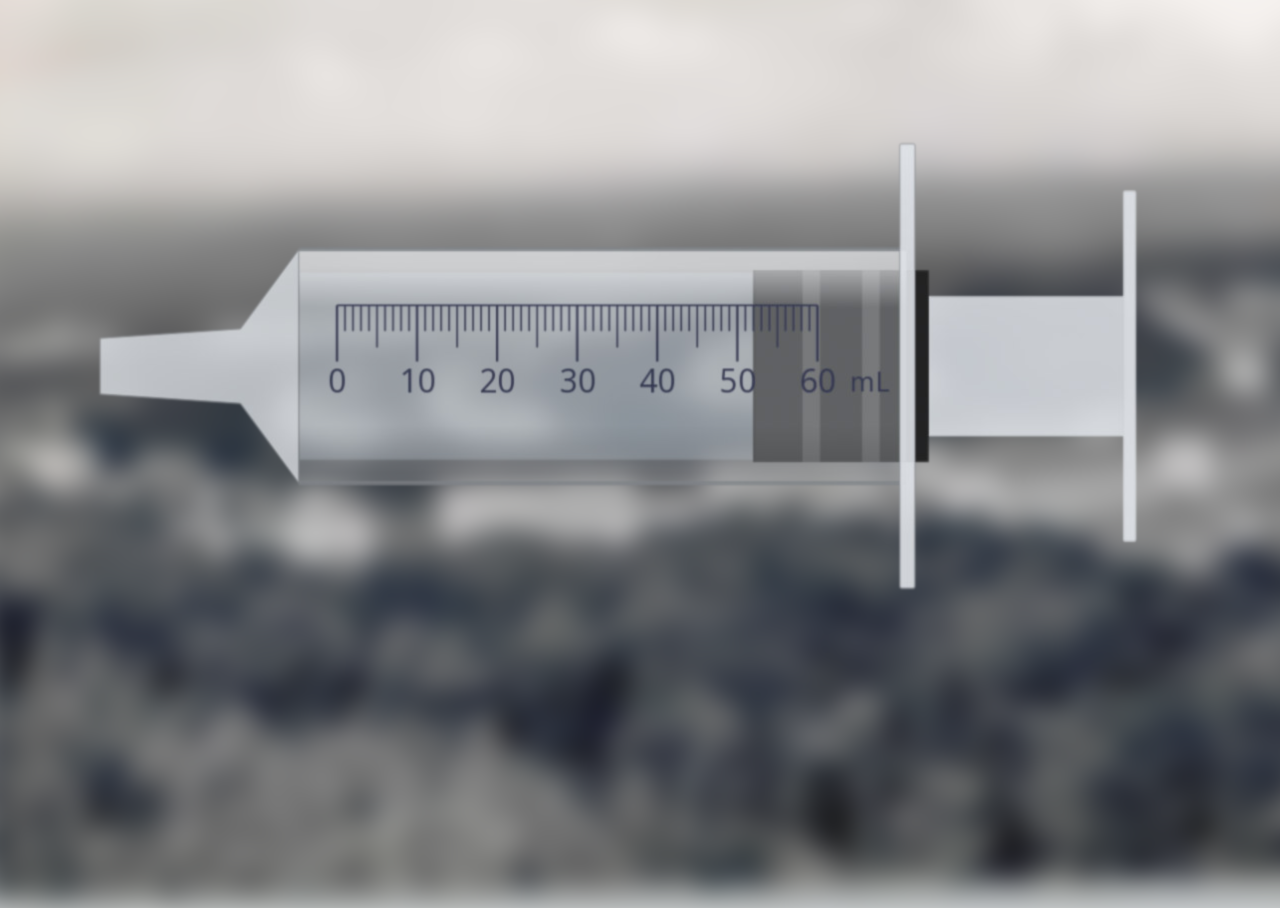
value=52 unit=mL
